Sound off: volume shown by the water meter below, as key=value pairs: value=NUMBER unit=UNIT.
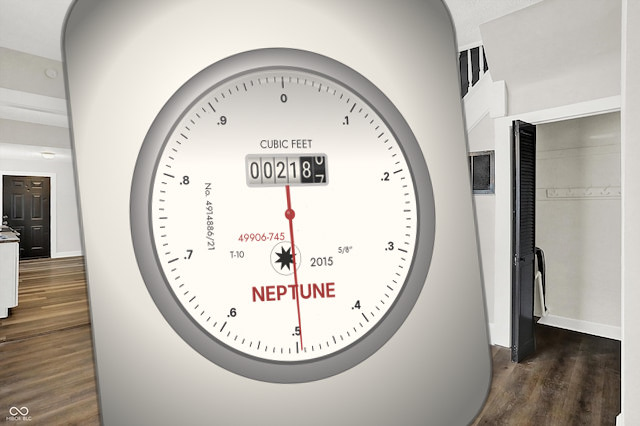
value=2186.49 unit=ft³
